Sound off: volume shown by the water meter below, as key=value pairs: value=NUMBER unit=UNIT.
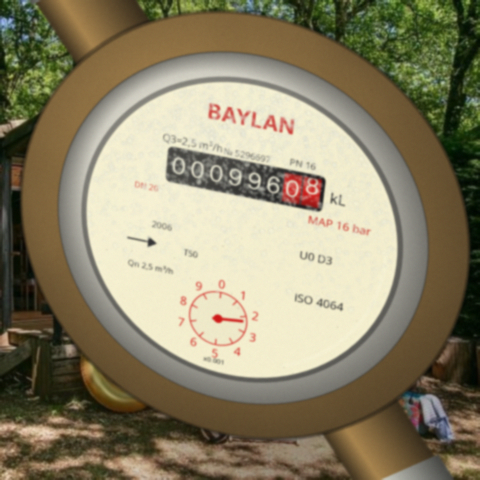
value=996.082 unit=kL
